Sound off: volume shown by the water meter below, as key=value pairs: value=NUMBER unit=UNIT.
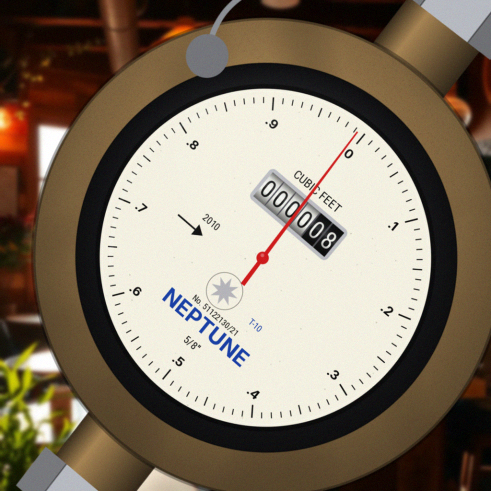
value=7.99 unit=ft³
